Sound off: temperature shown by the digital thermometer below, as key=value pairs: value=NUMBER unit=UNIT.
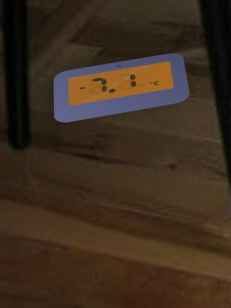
value=-7.1 unit=°C
